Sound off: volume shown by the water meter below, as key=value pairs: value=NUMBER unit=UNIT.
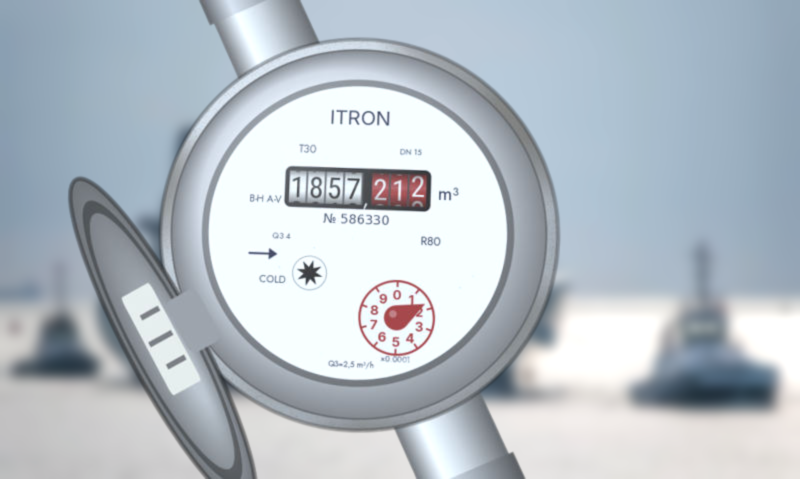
value=1857.2121 unit=m³
